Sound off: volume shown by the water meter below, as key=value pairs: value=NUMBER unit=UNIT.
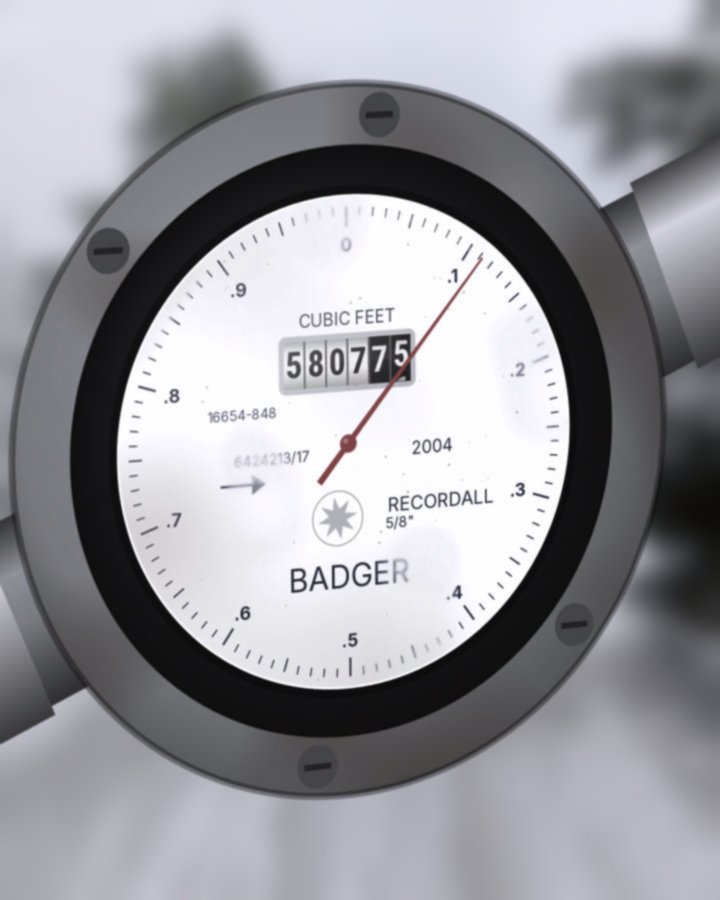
value=580775.11 unit=ft³
